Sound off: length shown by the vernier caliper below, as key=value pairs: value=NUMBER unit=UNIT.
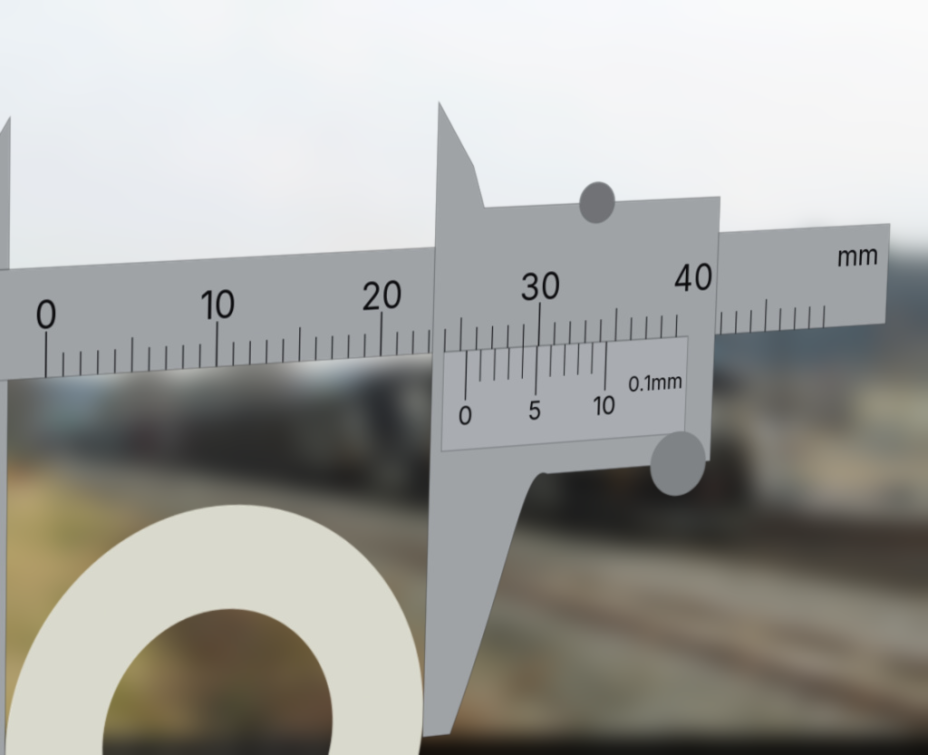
value=25.4 unit=mm
